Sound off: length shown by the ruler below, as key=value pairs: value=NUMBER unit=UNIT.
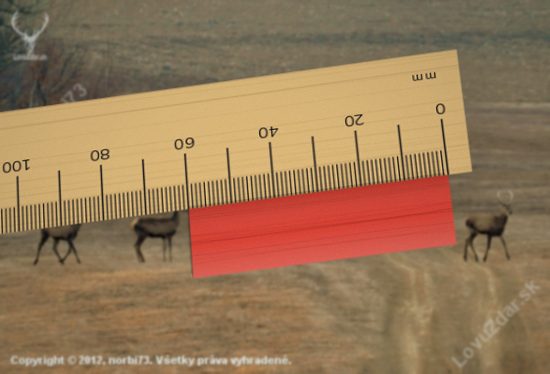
value=60 unit=mm
